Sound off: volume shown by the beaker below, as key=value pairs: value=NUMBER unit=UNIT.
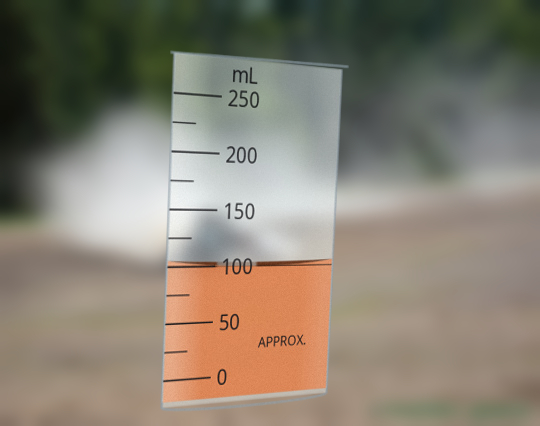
value=100 unit=mL
